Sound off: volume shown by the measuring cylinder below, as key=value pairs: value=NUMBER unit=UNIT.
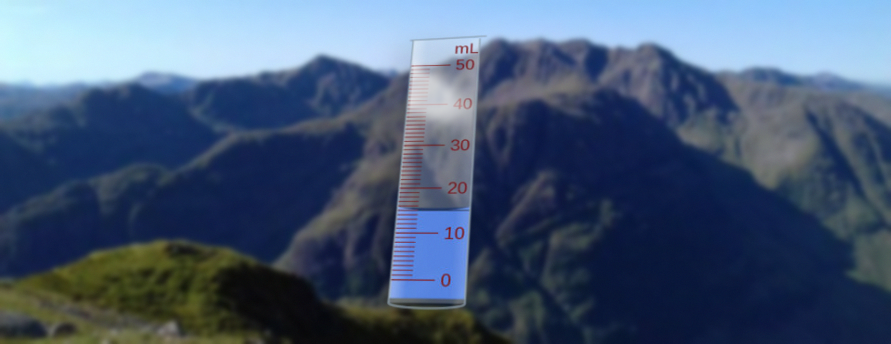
value=15 unit=mL
